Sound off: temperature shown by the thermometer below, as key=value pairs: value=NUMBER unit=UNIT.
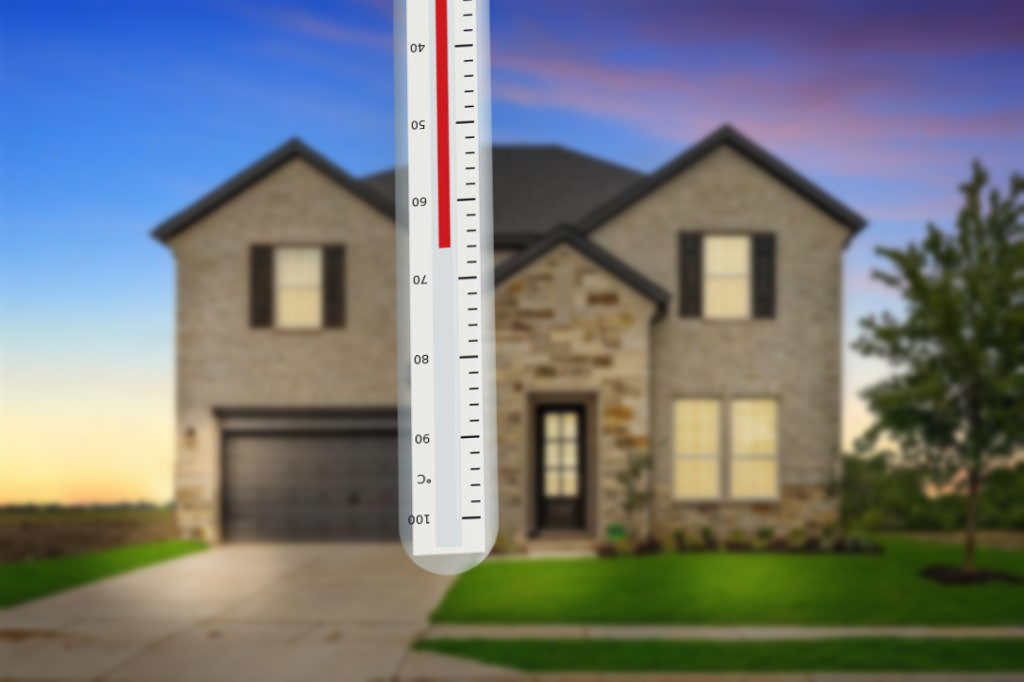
value=66 unit=°C
